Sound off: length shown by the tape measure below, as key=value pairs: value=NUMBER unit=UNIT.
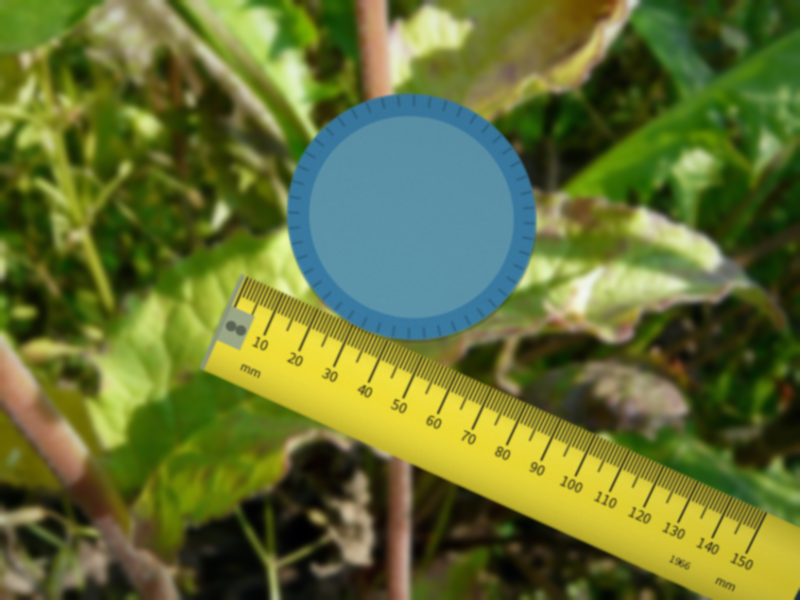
value=65 unit=mm
